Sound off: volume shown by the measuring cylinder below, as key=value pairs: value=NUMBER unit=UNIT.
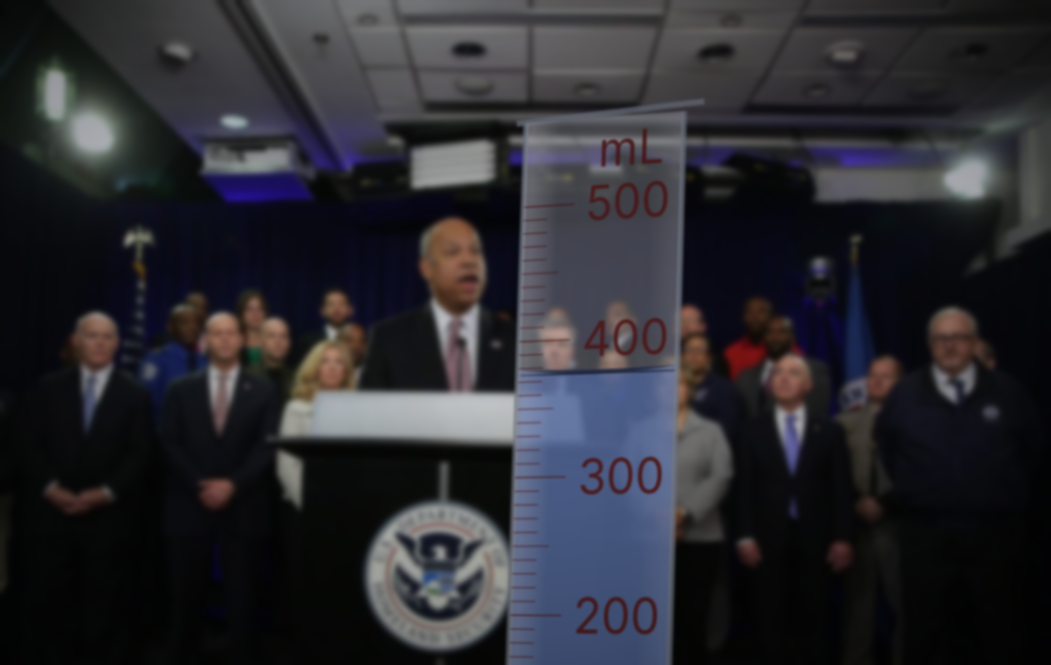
value=375 unit=mL
